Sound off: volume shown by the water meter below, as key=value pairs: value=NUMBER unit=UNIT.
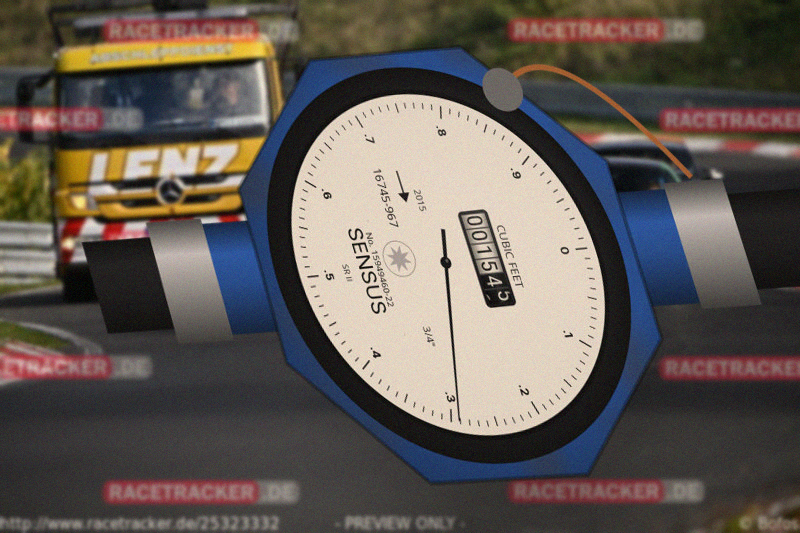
value=1545.29 unit=ft³
